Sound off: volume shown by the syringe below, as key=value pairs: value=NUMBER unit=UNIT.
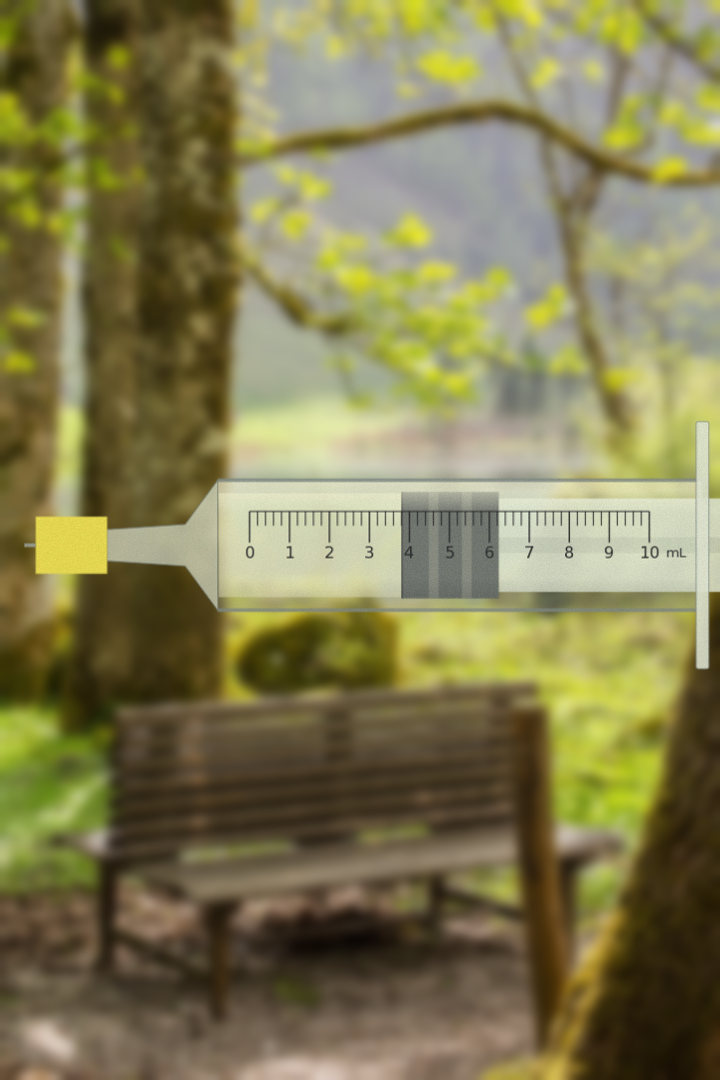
value=3.8 unit=mL
